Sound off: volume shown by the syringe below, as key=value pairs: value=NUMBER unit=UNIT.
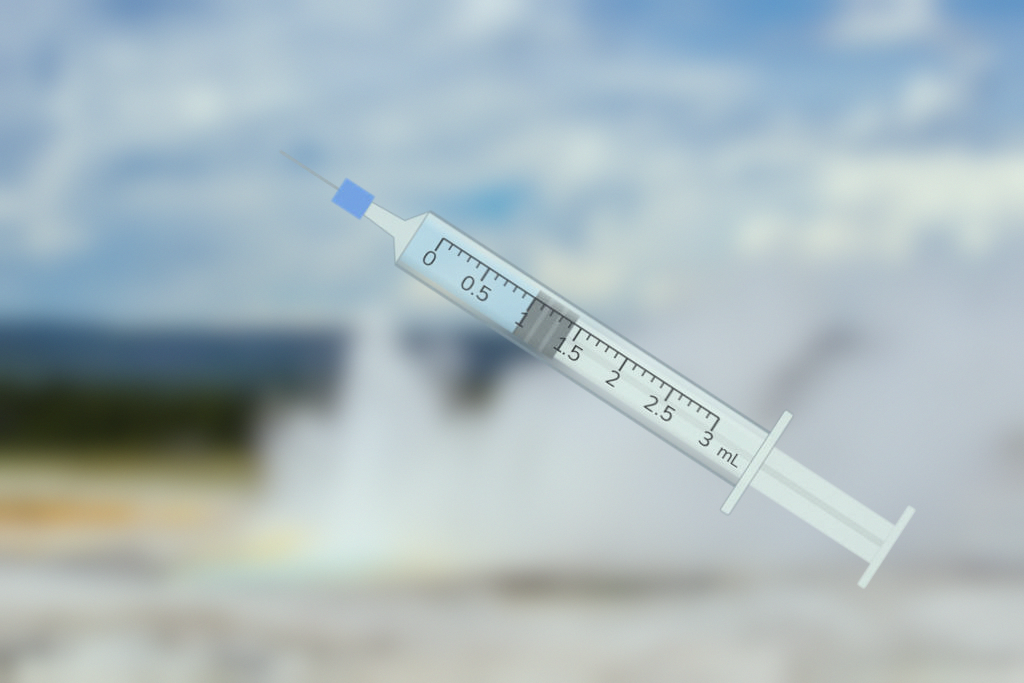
value=1 unit=mL
